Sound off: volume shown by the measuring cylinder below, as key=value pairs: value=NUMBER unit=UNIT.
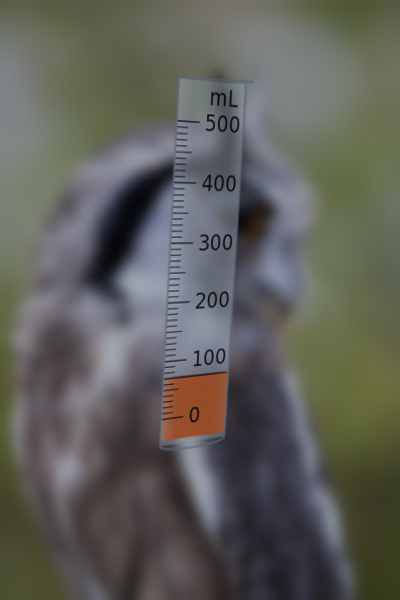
value=70 unit=mL
